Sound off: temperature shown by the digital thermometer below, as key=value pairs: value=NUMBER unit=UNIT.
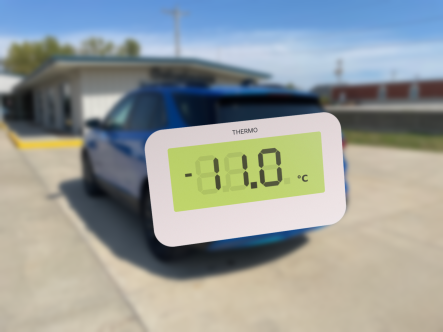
value=-11.0 unit=°C
